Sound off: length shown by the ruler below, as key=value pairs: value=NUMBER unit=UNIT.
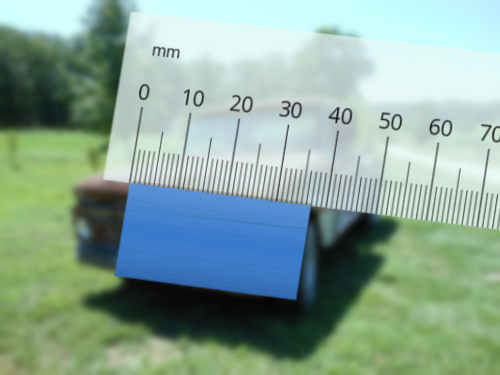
value=37 unit=mm
